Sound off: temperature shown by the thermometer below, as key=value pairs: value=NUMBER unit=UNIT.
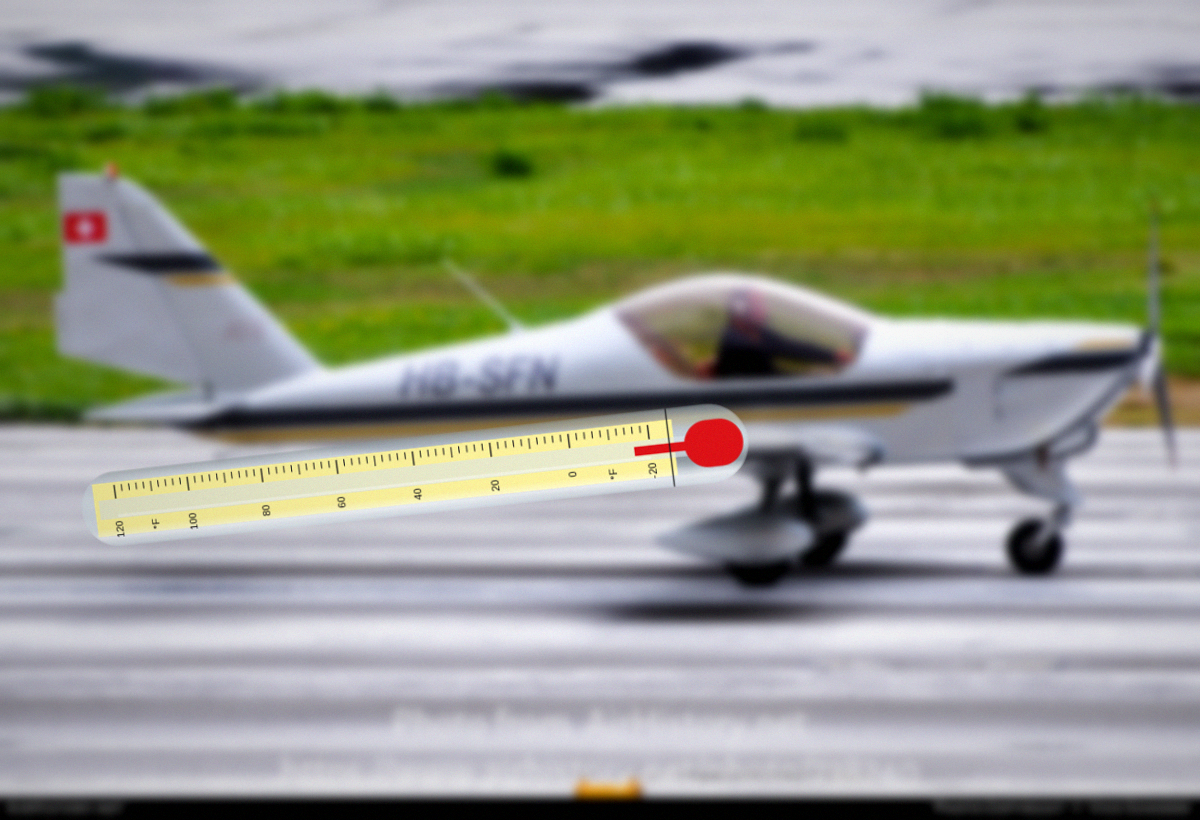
value=-16 unit=°F
